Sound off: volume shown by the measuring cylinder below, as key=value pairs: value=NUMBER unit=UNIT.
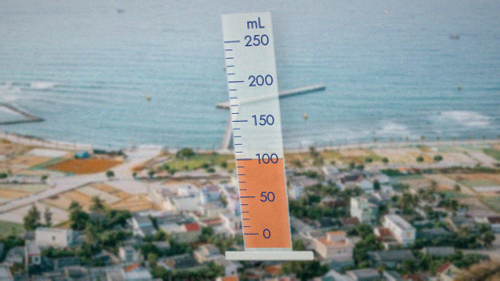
value=100 unit=mL
